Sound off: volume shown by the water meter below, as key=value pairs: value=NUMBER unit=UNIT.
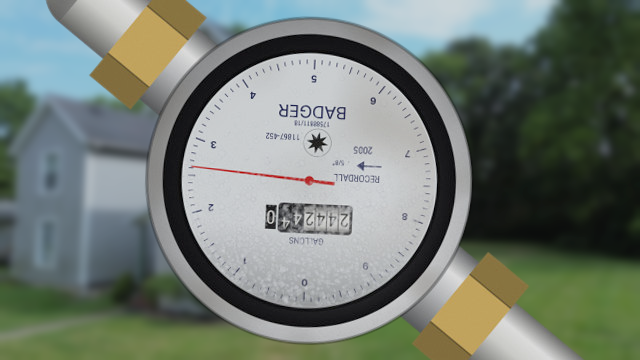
value=2442442.6 unit=gal
